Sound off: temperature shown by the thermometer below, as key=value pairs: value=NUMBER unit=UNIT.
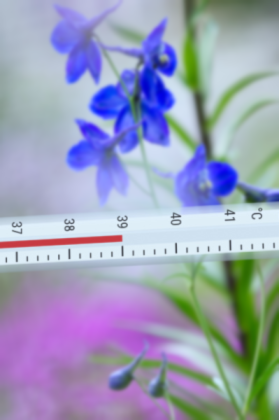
value=39 unit=°C
